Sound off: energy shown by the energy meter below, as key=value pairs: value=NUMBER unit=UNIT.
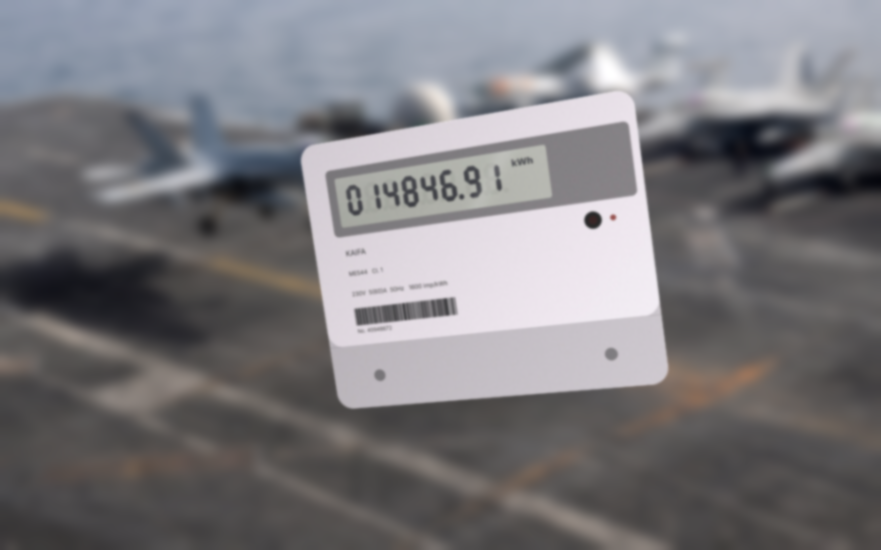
value=14846.91 unit=kWh
